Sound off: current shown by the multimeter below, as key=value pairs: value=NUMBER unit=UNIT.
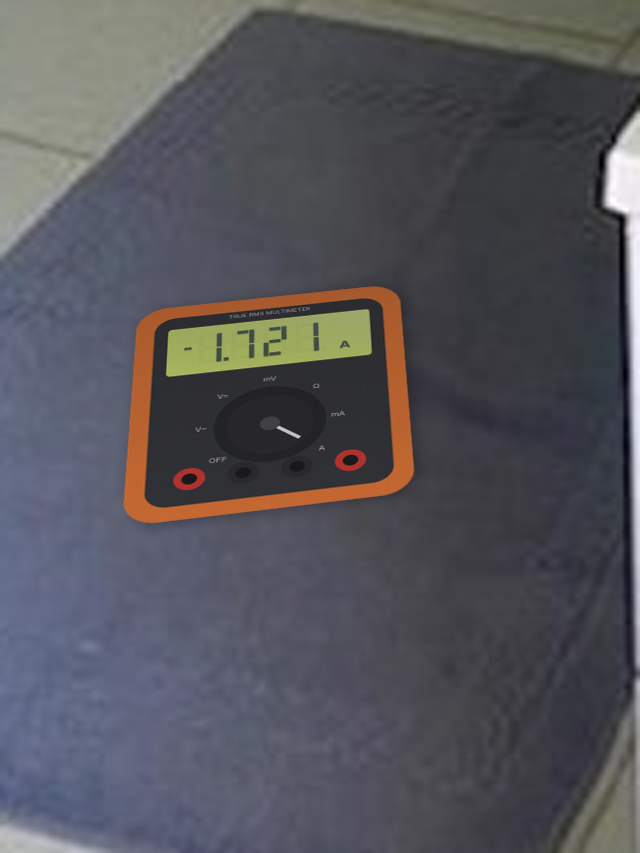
value=-1.721 unit=A
